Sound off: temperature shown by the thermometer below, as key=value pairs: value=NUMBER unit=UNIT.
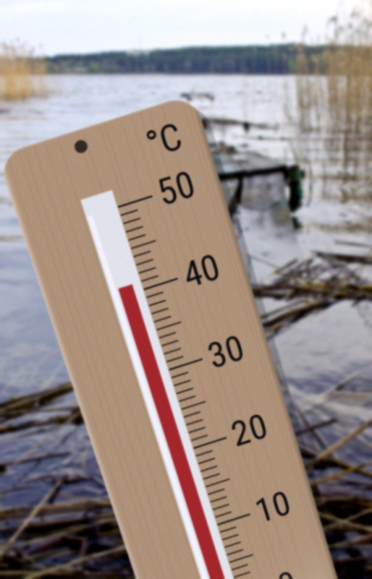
value=41 unit=°C
